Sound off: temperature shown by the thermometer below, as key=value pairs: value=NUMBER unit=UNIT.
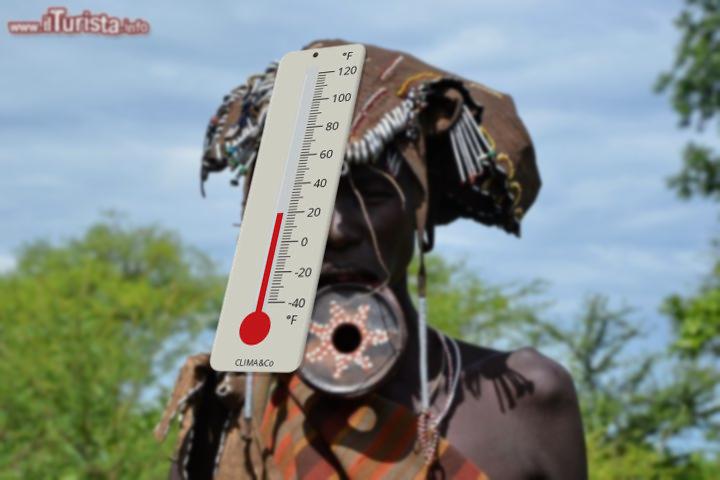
value=20 unit=°F
